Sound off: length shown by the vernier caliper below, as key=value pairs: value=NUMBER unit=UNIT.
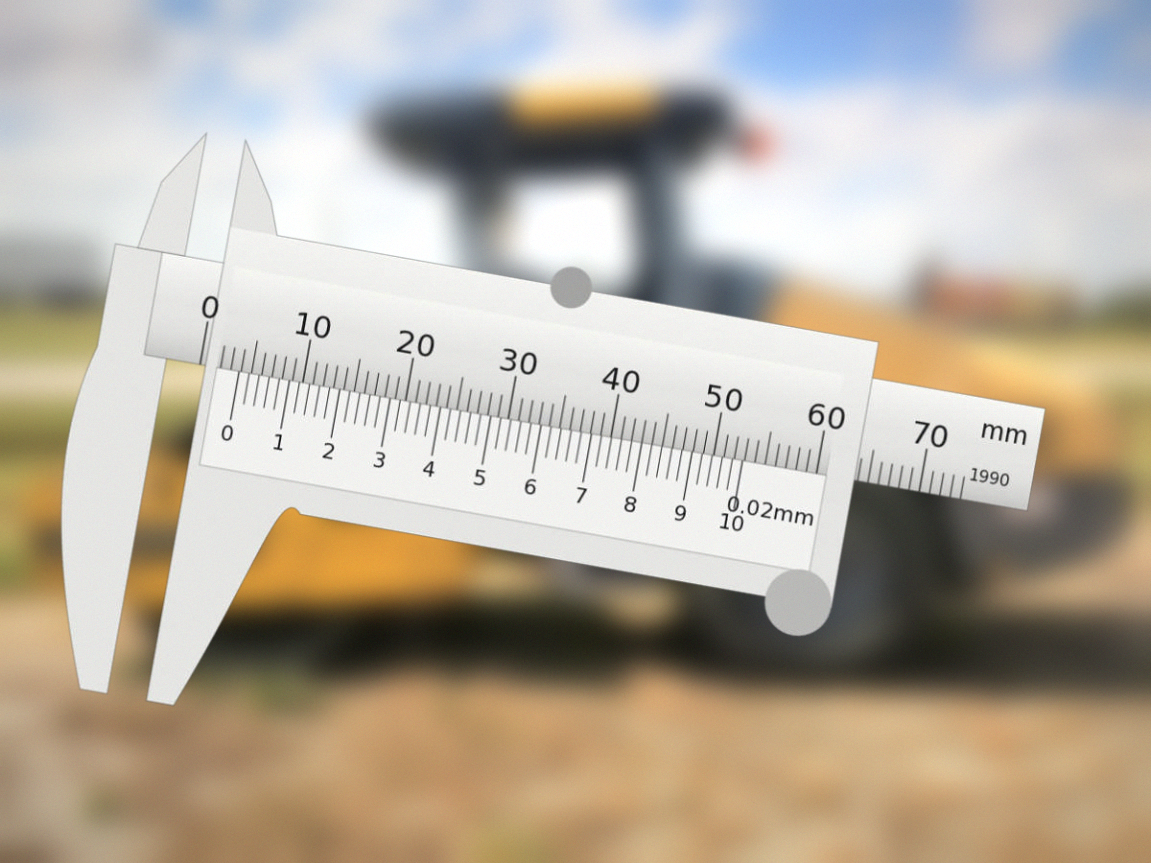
value=3.8 unit=mm
